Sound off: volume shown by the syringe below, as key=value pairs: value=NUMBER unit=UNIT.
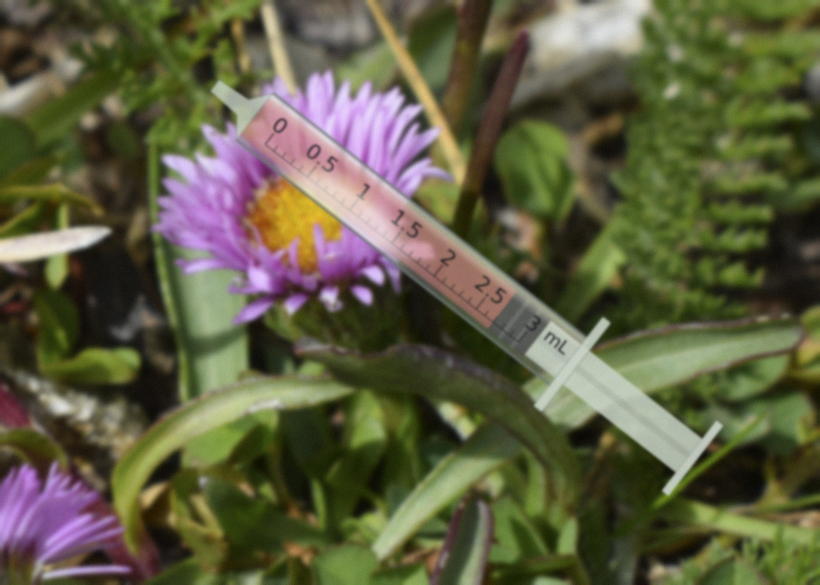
value=2.7 unit=mL
